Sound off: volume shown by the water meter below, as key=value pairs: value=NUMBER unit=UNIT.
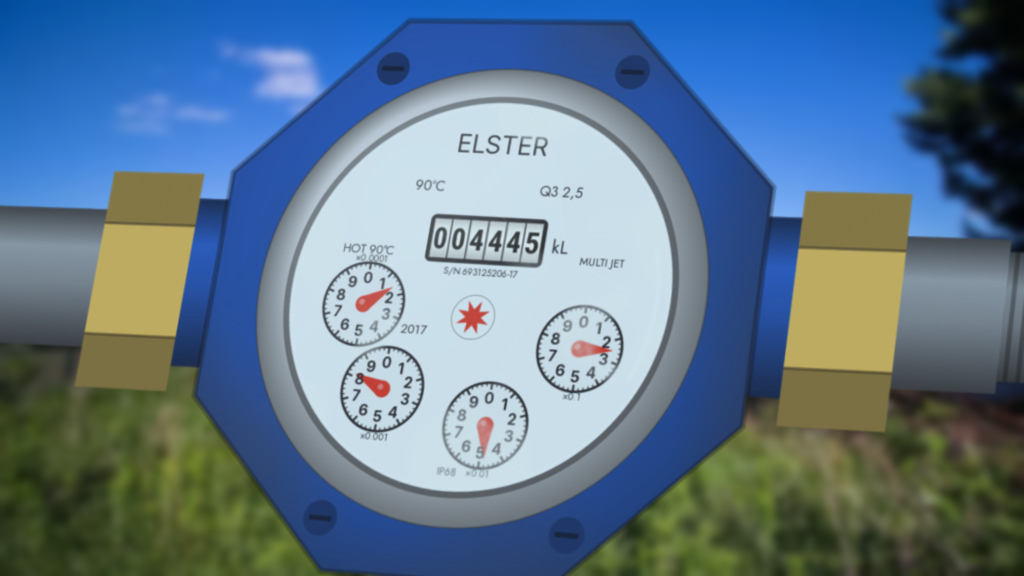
value=4445.2481 unit=kL
